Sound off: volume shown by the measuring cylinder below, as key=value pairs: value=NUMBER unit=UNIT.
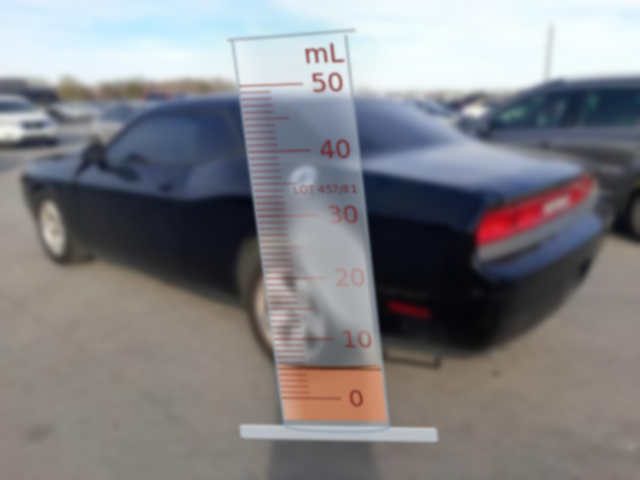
value=5 unit=mL
